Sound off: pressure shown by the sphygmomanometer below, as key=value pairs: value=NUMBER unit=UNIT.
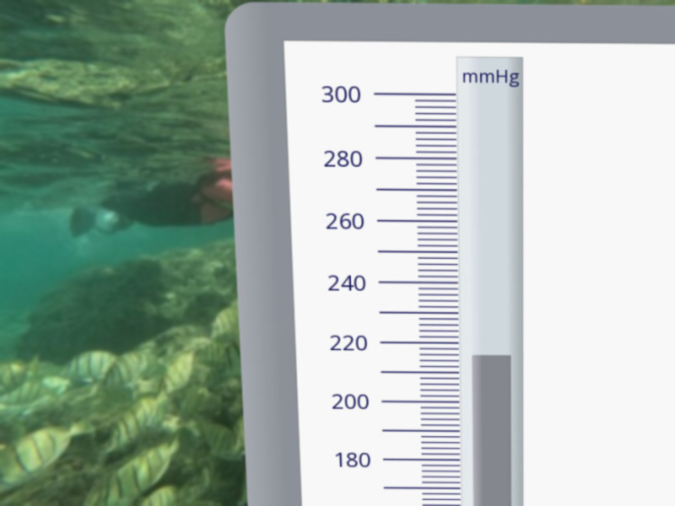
value=216 unit=mmHg
